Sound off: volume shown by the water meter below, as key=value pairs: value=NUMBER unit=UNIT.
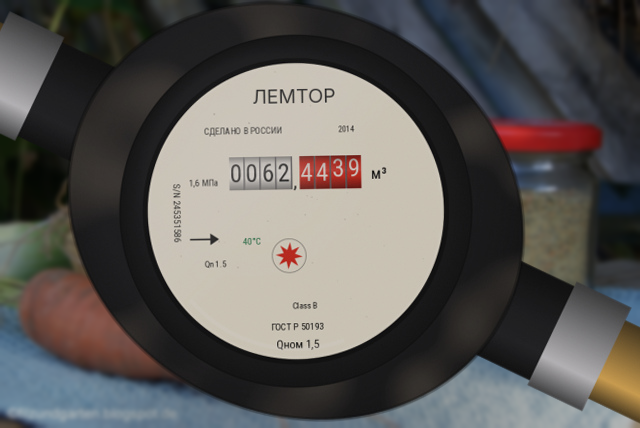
value=62.4439 unit=m³
